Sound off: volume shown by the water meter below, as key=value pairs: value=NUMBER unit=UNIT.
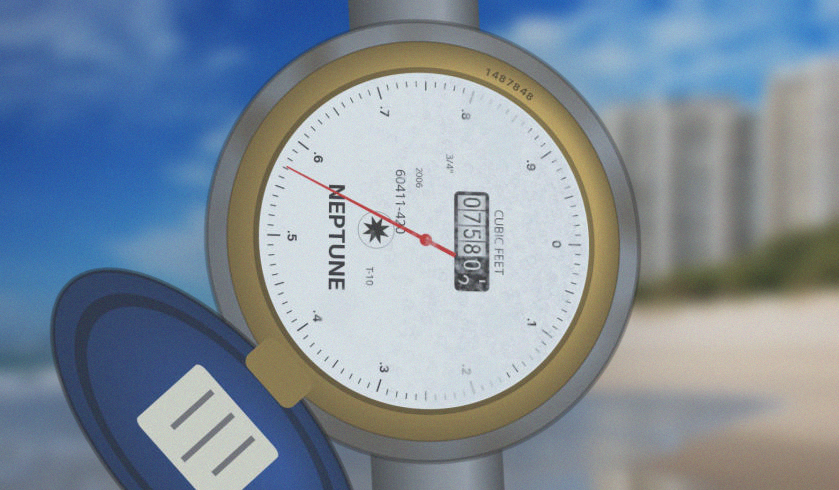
value=75801.57 unit=ft³
